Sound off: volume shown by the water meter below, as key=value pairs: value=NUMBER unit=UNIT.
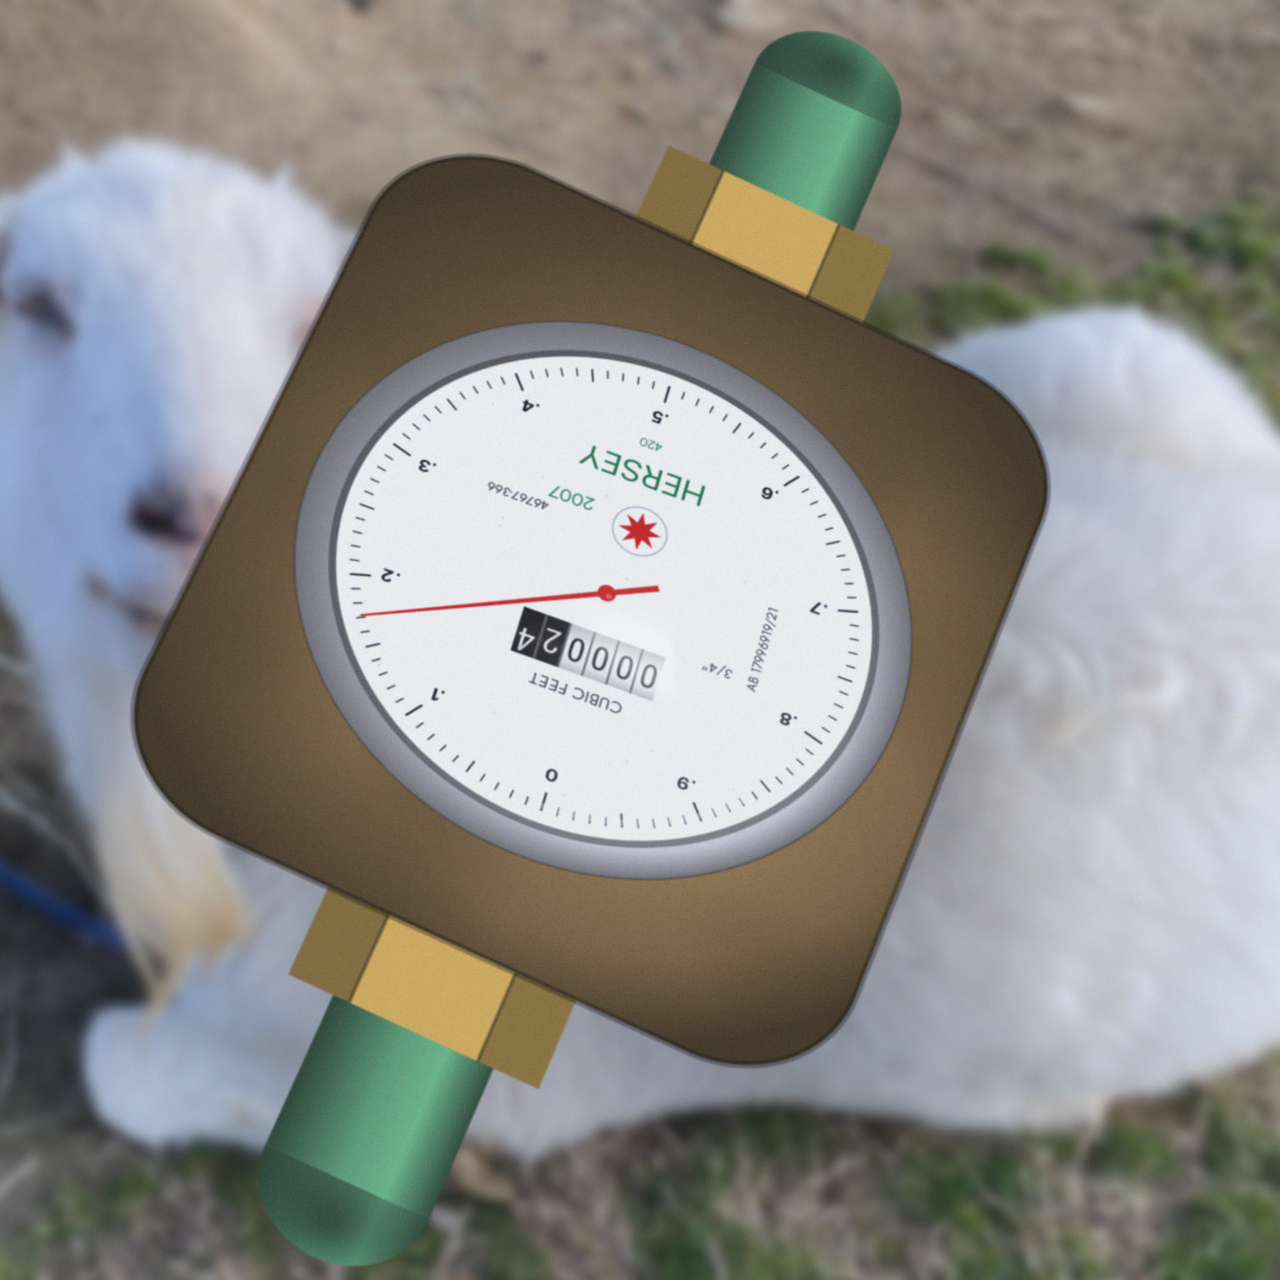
value=24.17 unit=ft³
